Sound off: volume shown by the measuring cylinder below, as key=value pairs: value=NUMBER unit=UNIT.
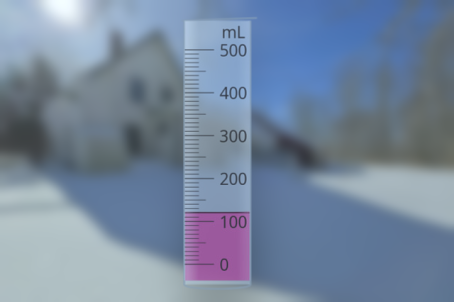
value=120 unit=mL
